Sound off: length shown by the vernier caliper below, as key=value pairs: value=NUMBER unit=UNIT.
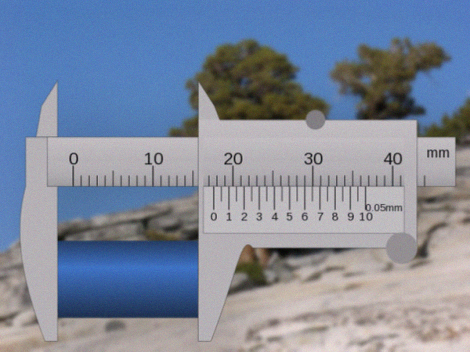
value=17.6 unit=mm
